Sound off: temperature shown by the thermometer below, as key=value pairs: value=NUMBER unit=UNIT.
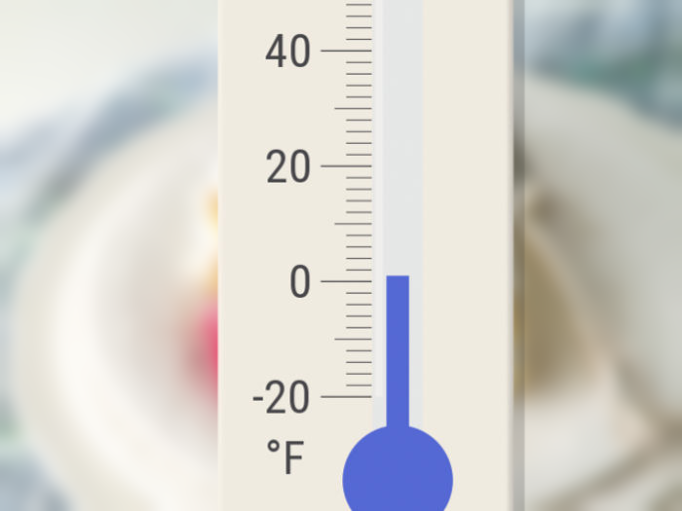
value=1 unit=°F
